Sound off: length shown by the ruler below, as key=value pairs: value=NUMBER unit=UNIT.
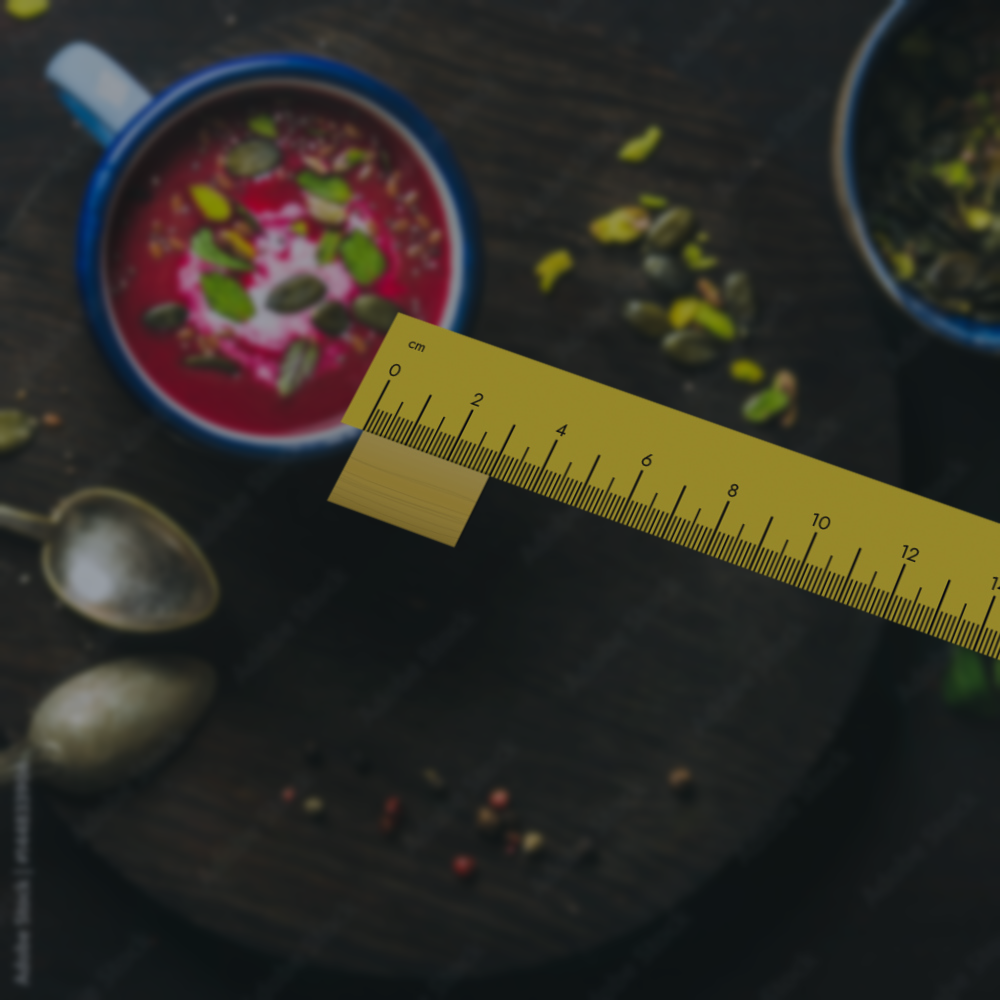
value=3 unit=cm
